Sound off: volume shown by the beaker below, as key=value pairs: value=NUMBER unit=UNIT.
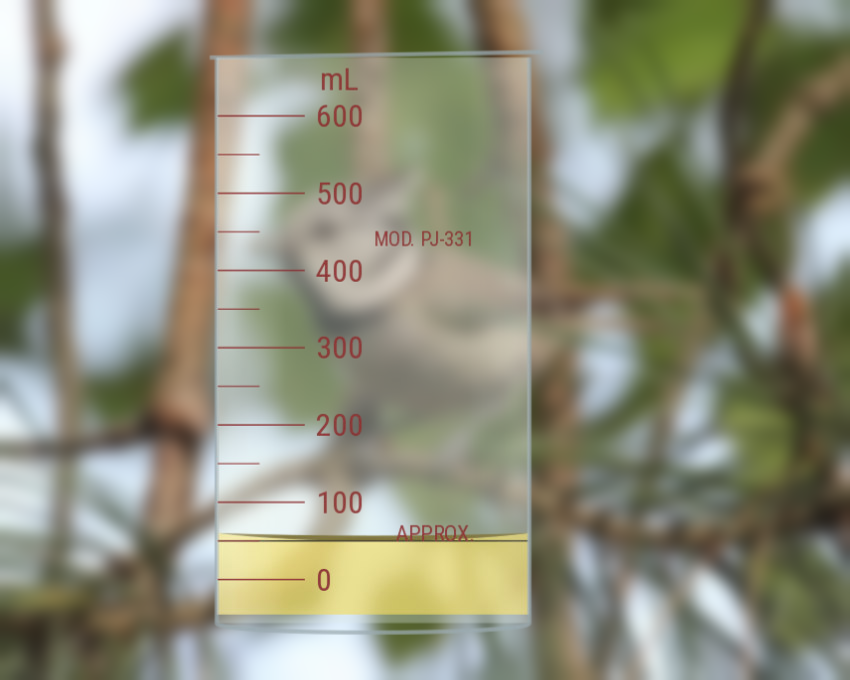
value=50 unit=mL
